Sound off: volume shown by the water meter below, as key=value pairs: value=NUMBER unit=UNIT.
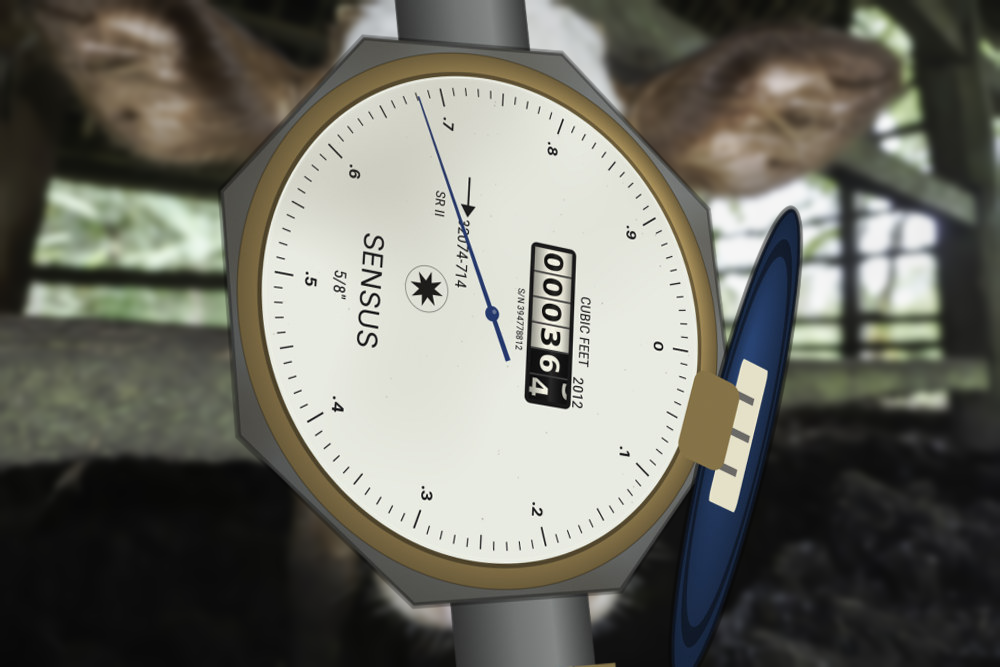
value=363.68 unit=ft³
